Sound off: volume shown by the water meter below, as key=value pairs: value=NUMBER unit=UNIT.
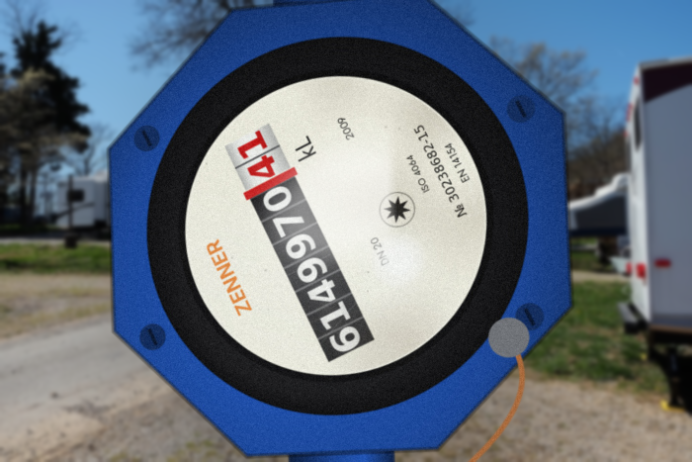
value=6149970.41 unit=kL
